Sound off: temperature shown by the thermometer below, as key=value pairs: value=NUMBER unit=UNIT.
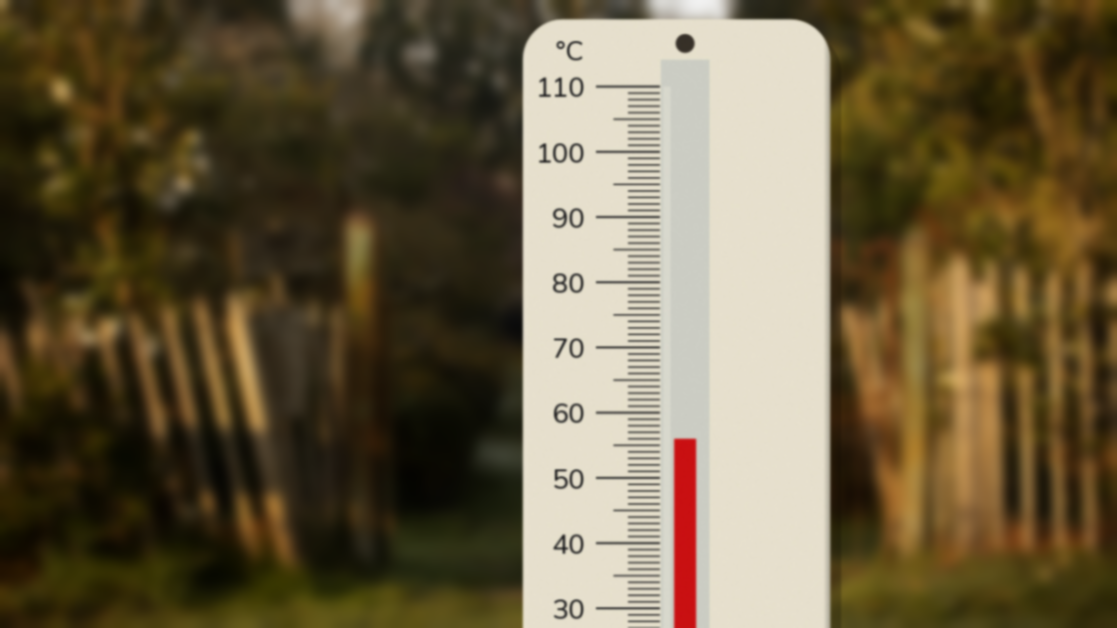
value=56 unit=°C
